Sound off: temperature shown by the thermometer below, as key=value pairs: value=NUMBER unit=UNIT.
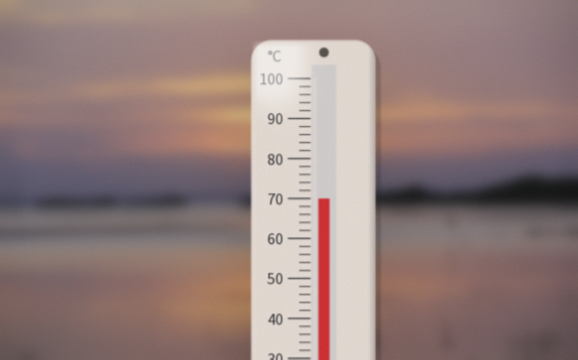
value=70 unit=°C
